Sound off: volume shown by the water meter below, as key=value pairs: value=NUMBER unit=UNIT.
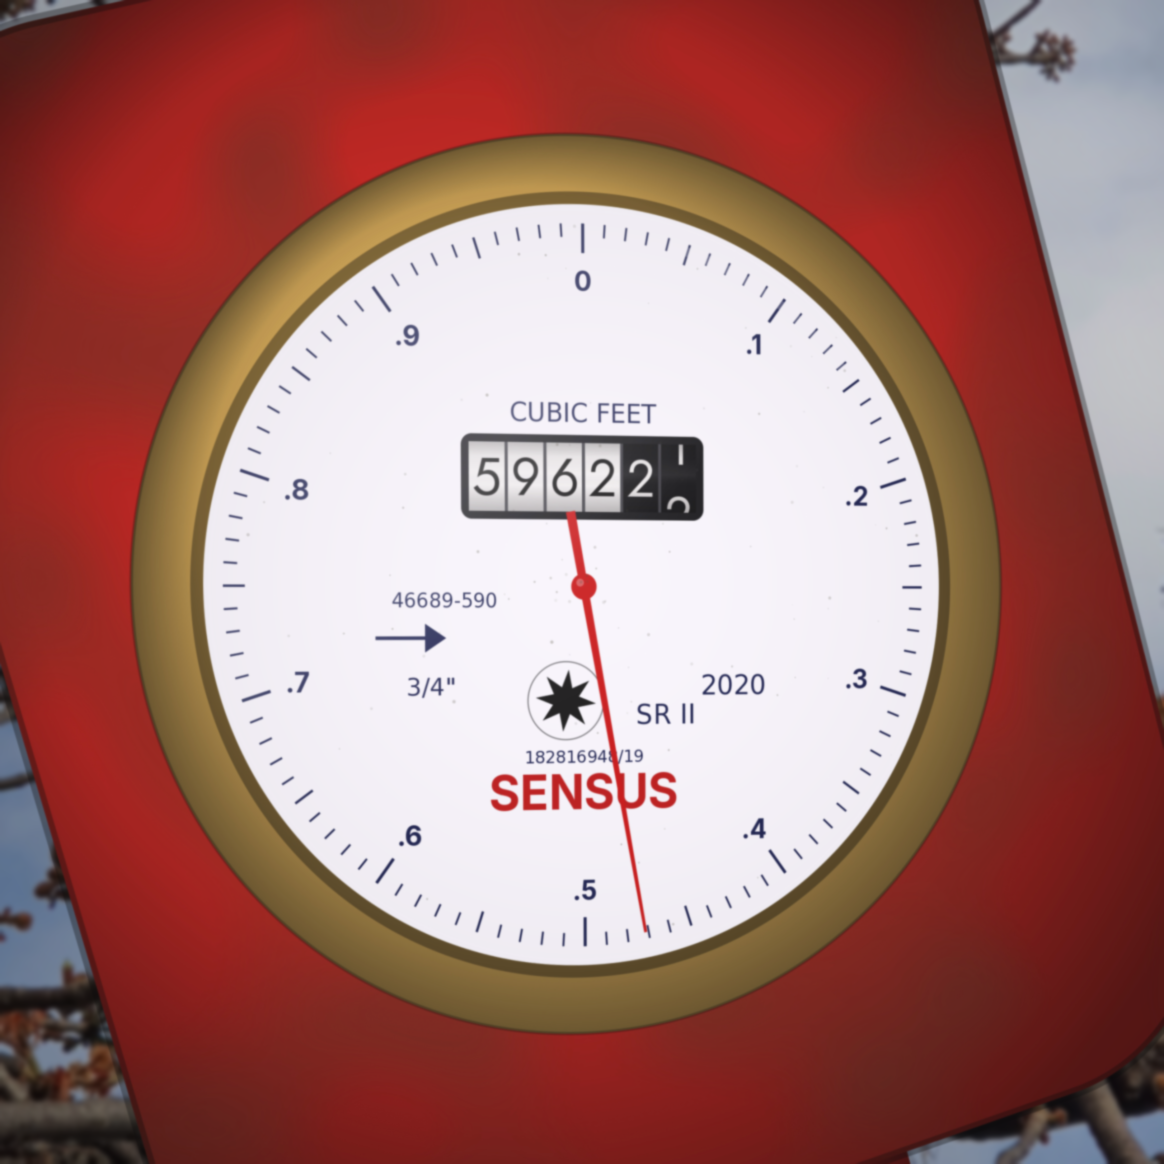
value=596221.47 unit=ft³
